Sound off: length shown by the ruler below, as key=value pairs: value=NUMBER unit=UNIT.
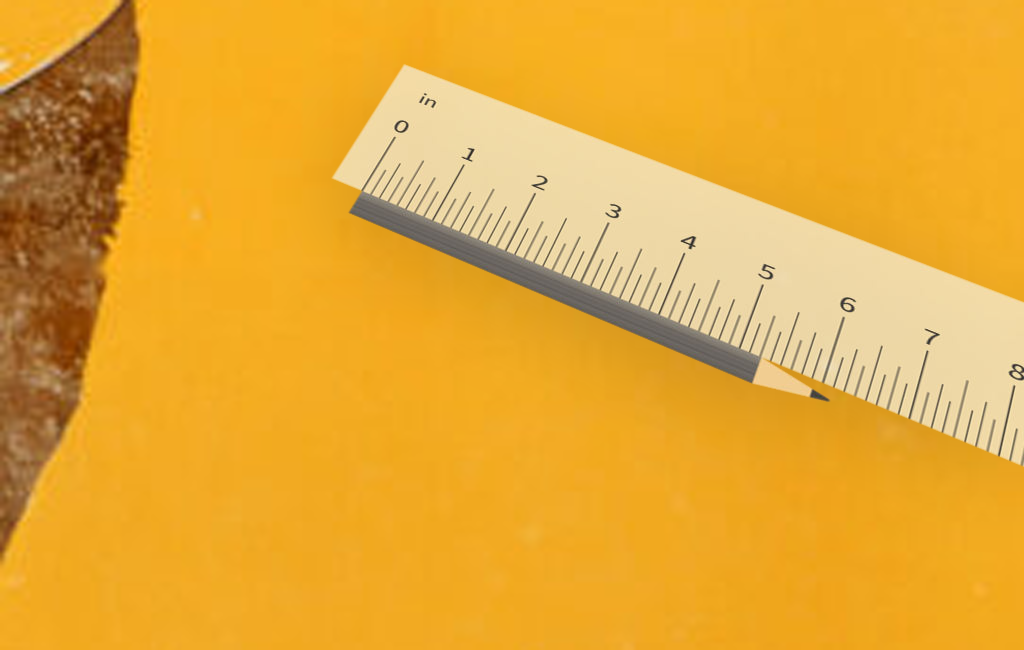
value=6.125 unit=in
